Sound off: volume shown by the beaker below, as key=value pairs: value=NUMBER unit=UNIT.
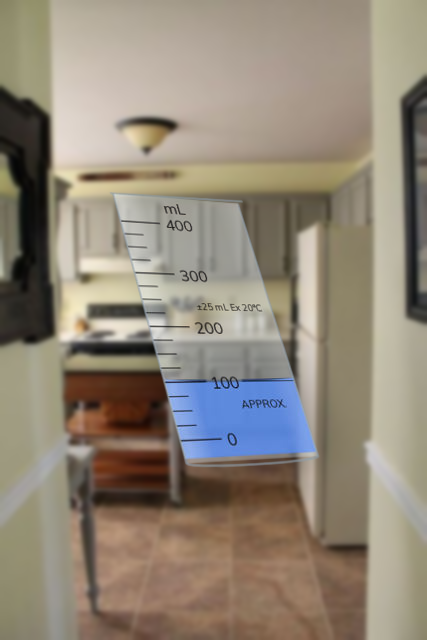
value=100 unit=mL
